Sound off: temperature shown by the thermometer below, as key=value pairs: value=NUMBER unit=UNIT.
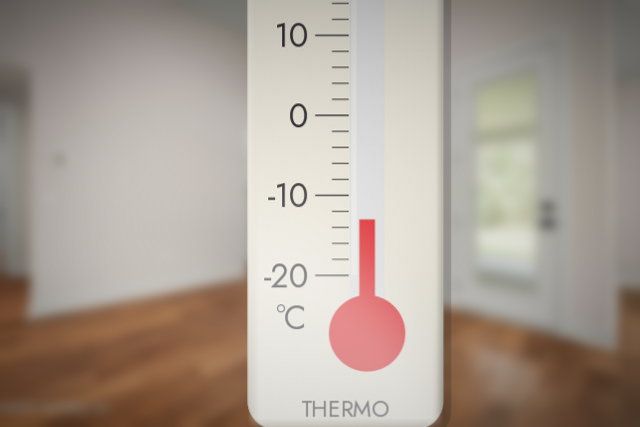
value=-13 unit=°C
